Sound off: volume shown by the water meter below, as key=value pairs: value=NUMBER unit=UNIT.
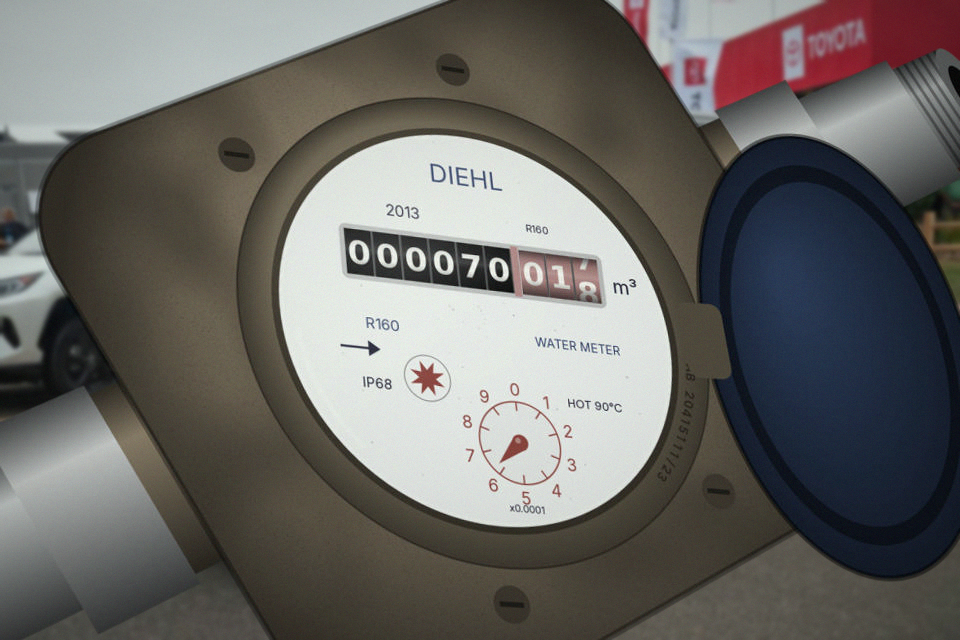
value=70.0176 unit=m³
